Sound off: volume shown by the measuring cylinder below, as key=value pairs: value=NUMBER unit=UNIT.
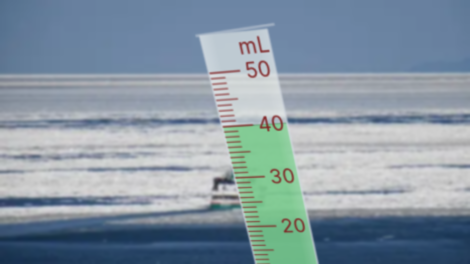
value=40 unit=mL
